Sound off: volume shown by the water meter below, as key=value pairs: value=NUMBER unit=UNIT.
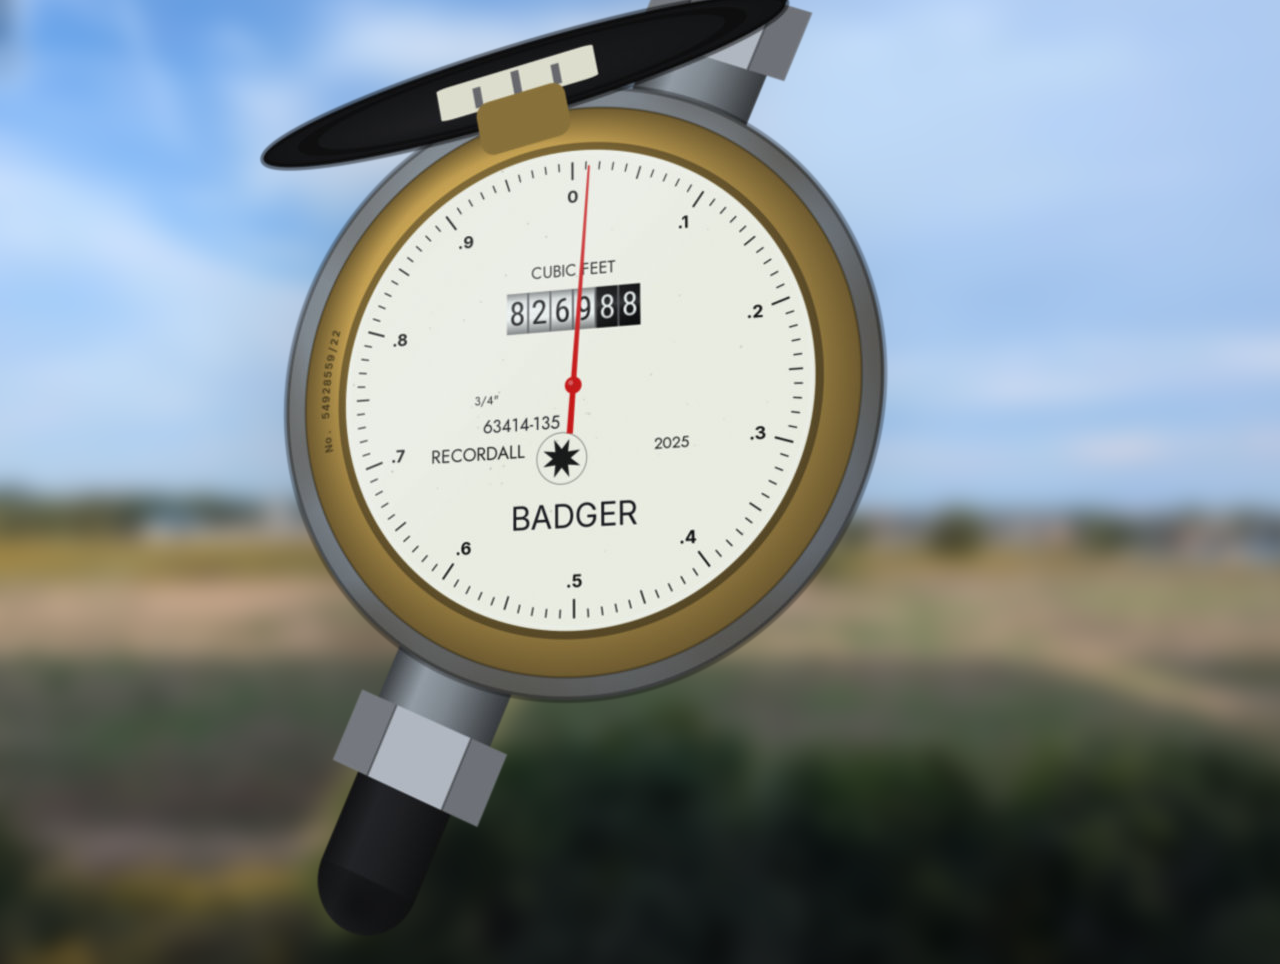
value=826988.01 unit=ft³
